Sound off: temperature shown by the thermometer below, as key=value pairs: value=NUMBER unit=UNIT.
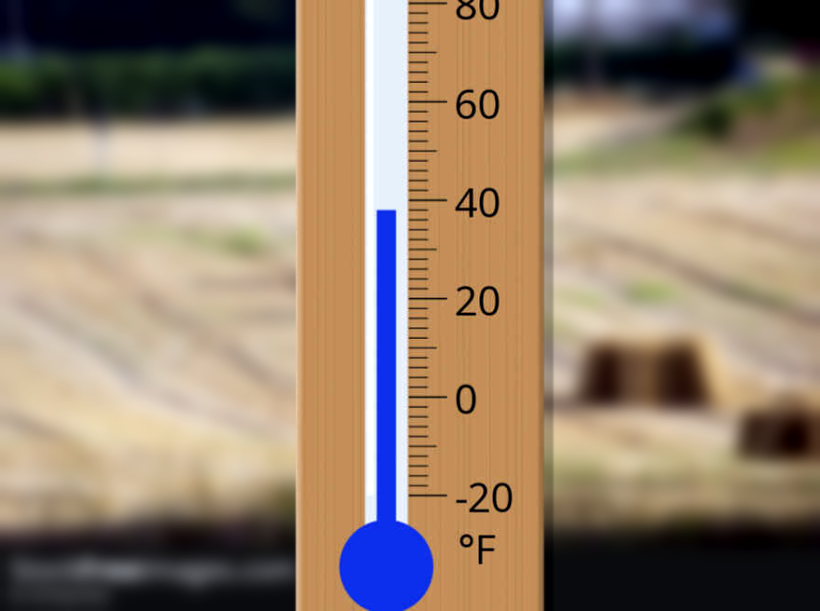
value=38 unit=°F
